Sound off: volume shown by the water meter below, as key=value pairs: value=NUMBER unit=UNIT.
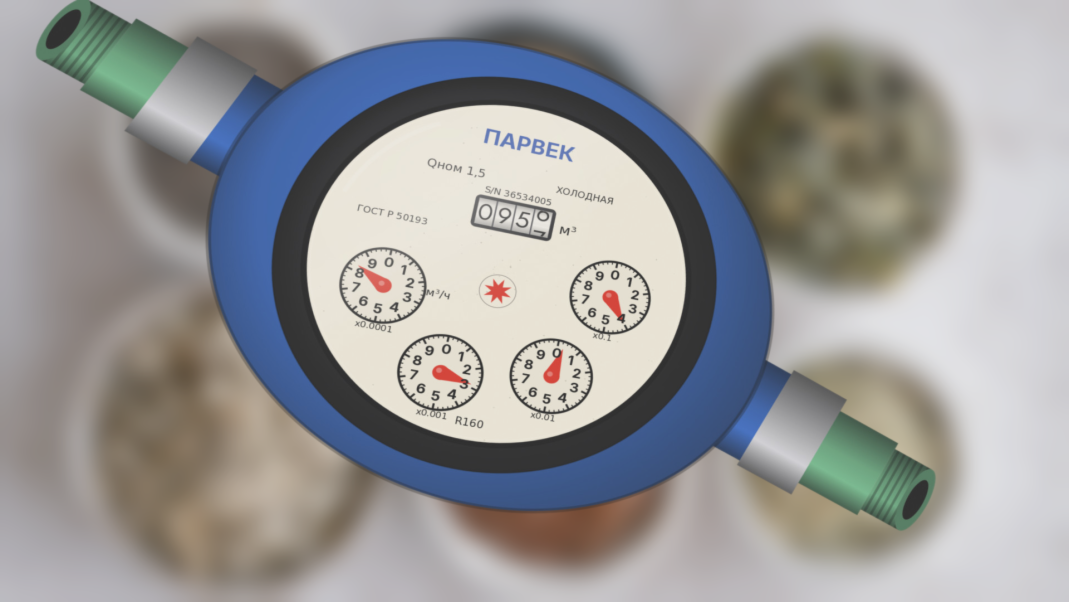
value=956.4028 unit=m³
